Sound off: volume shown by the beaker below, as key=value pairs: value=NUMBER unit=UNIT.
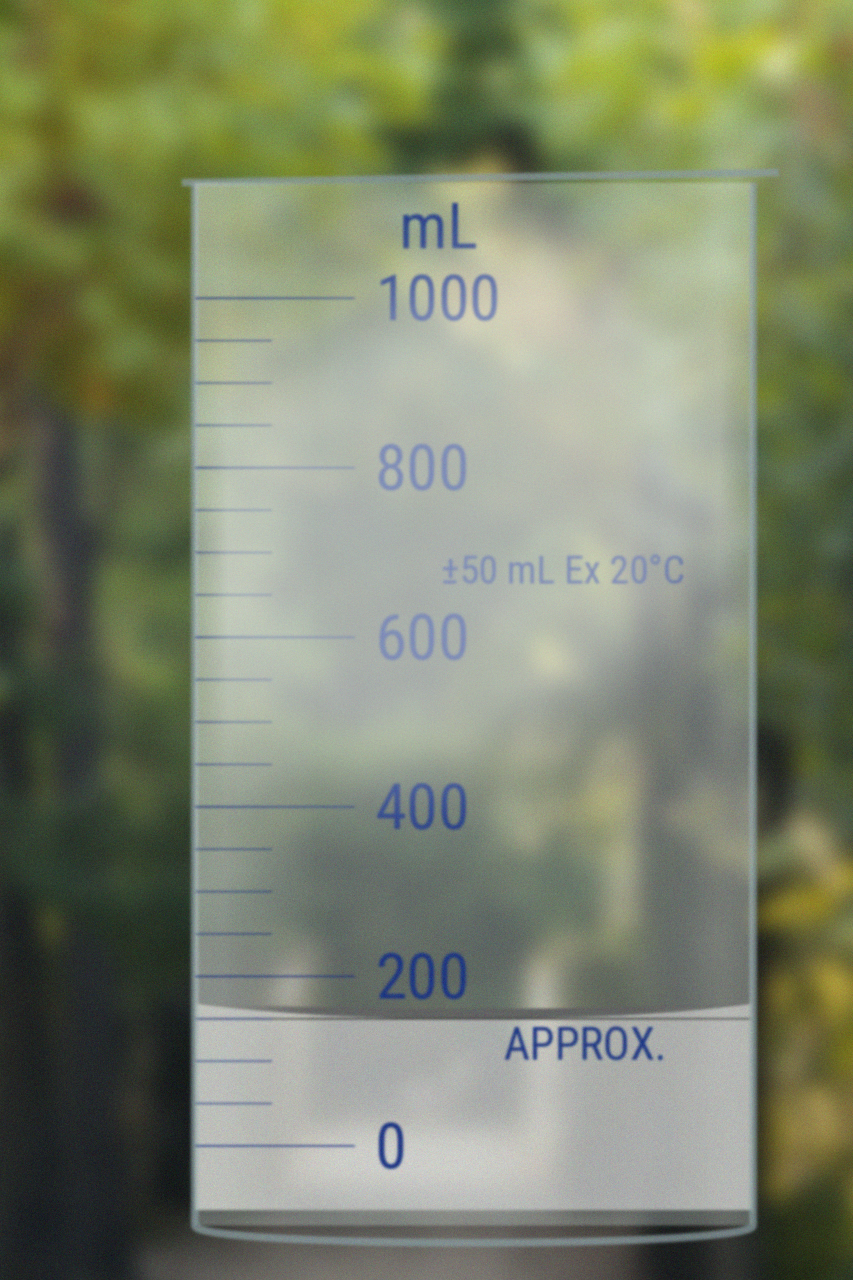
value=150 unit=mL
